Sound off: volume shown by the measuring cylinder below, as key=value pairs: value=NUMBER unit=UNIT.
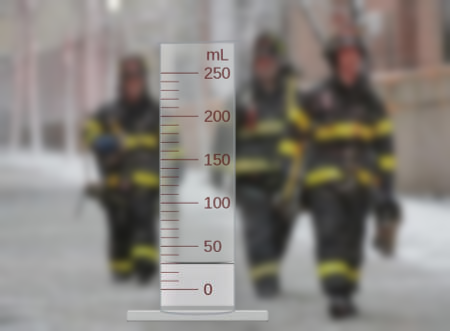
value=30 unit=mL
